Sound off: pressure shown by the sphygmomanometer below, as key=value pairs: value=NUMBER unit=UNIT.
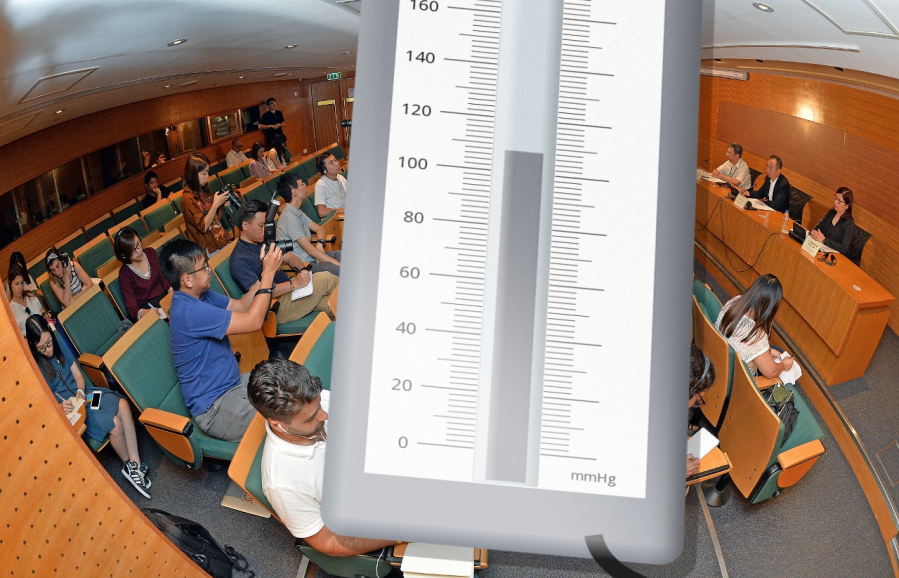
value=108 unit=mmHg
